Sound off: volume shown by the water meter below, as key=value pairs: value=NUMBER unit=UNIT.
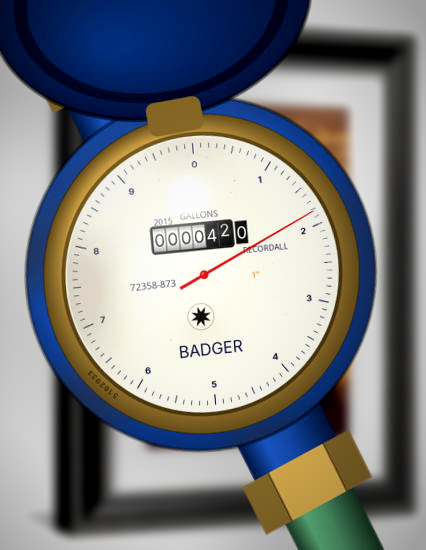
value=421.8 unit=gal
